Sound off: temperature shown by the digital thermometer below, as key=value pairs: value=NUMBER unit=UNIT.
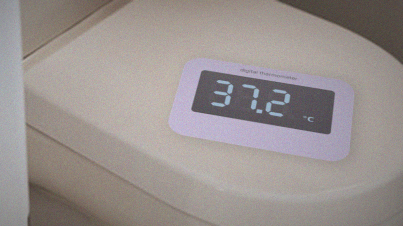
value=37.2 unit=°C
